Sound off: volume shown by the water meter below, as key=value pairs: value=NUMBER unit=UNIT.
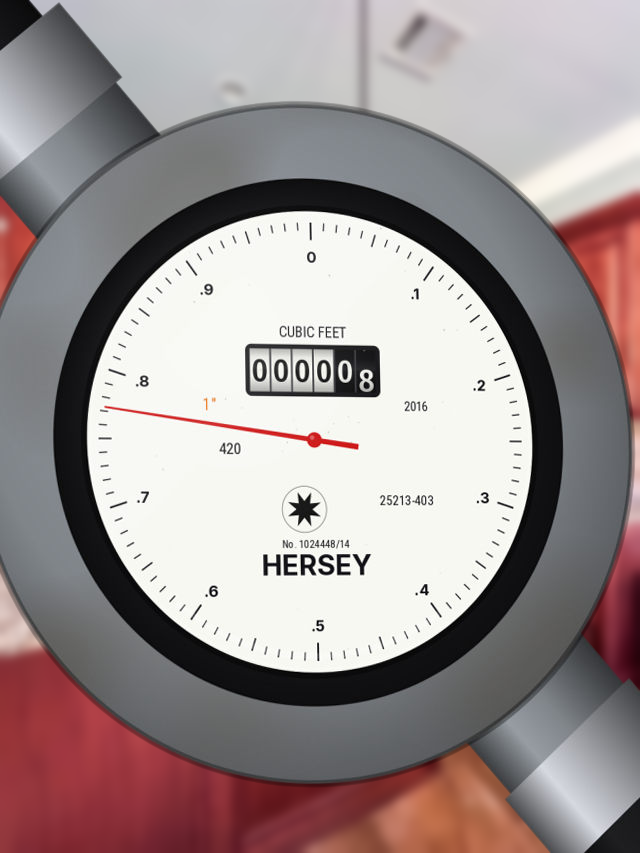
value=7.77 unit=ft³
